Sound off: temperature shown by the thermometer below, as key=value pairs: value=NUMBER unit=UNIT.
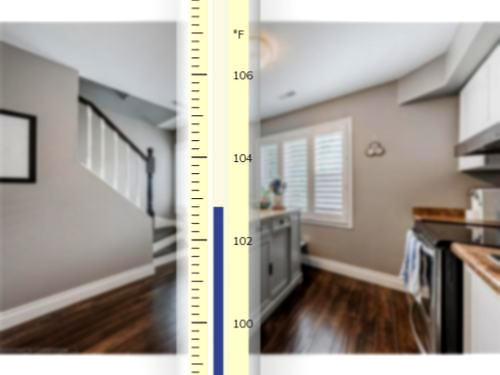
value=102.8 unit=°F
